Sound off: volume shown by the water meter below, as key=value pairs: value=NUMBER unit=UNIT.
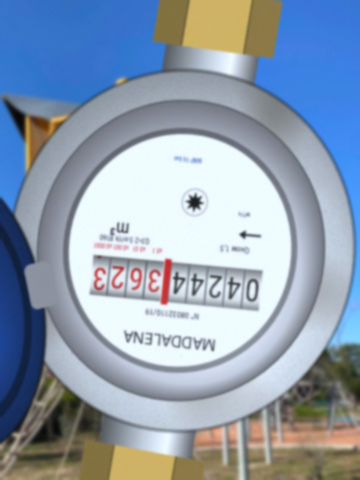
value=4244.3623 unit=m³
